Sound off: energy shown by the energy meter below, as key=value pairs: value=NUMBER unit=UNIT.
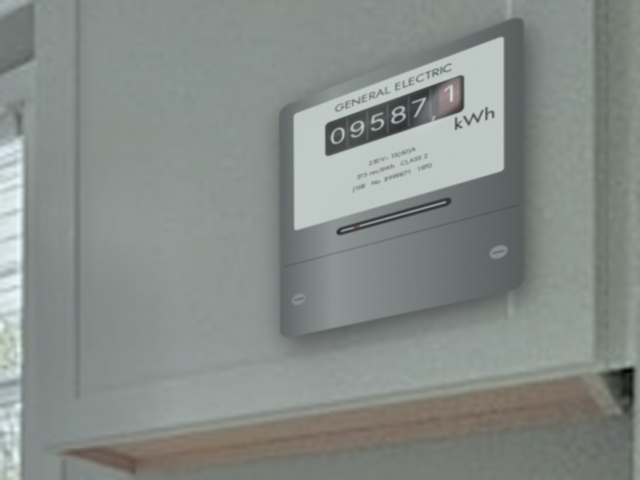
value=9587.1 unit=kWh
